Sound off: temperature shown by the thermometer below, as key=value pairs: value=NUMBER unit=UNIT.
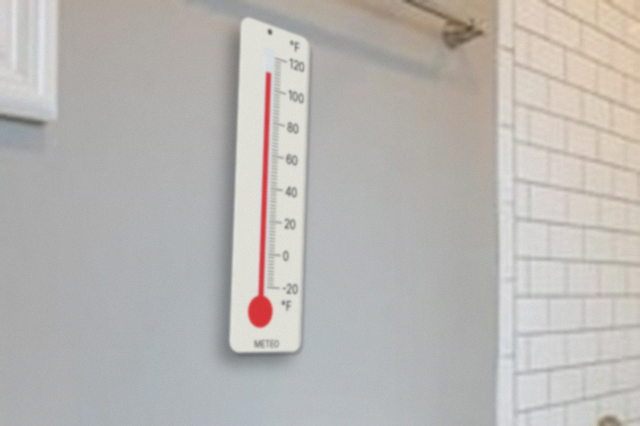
value=110 unit=°F
